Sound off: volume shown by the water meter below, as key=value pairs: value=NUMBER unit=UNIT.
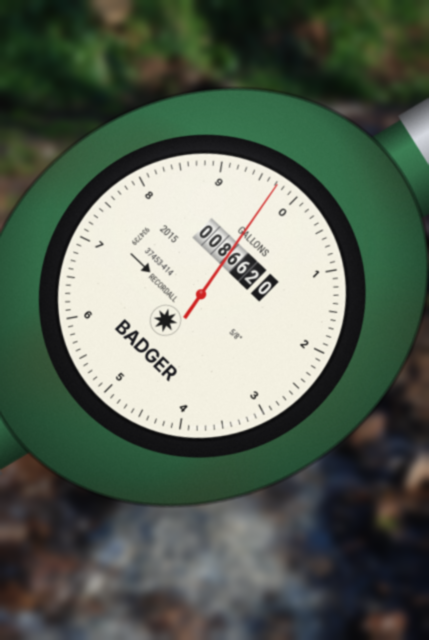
value=86619.7 unit=gal
